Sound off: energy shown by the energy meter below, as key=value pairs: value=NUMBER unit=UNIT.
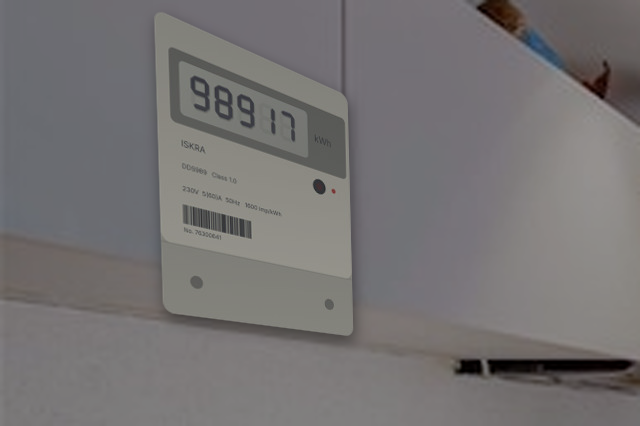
value=98917 unit=kWh
